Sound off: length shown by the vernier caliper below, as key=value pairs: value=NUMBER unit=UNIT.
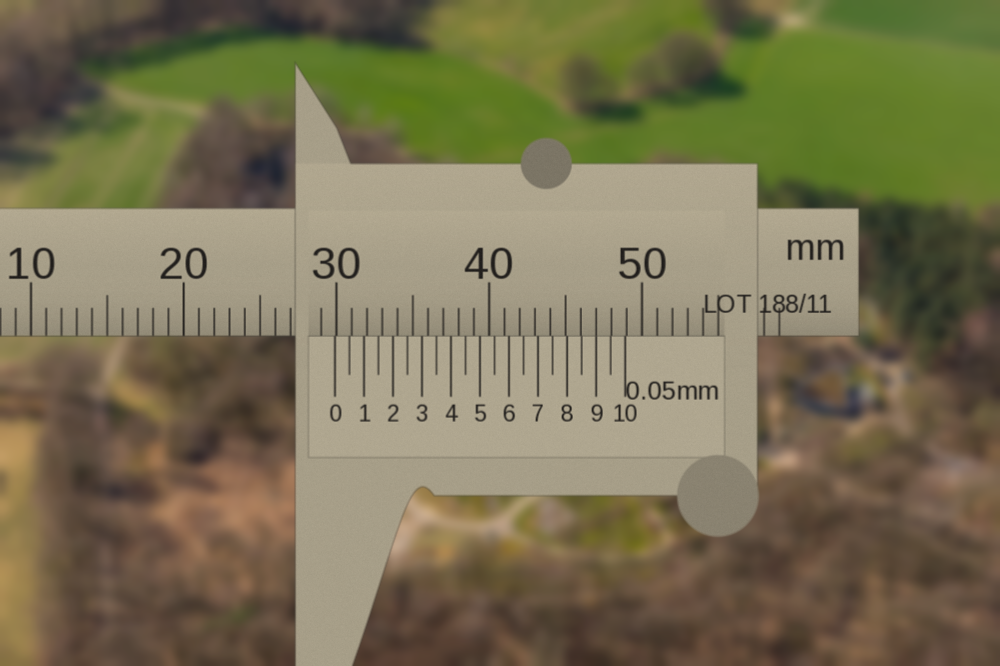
value=29.9 unit=mm
